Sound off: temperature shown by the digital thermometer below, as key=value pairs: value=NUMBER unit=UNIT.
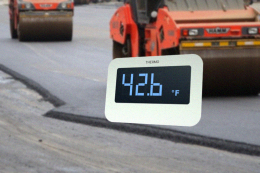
value=42.6 unit=°F
